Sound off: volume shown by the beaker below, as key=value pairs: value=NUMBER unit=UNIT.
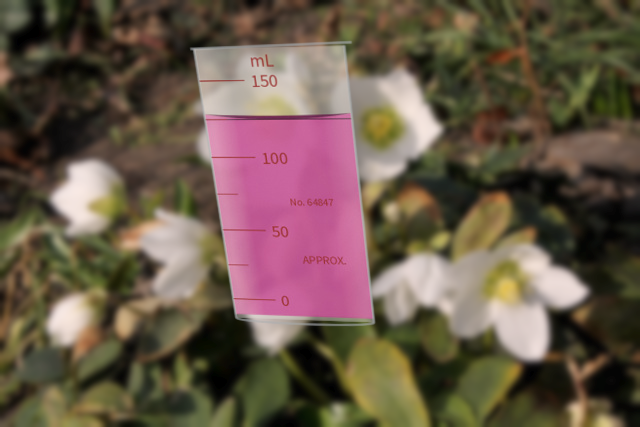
value=125 unit=mL
